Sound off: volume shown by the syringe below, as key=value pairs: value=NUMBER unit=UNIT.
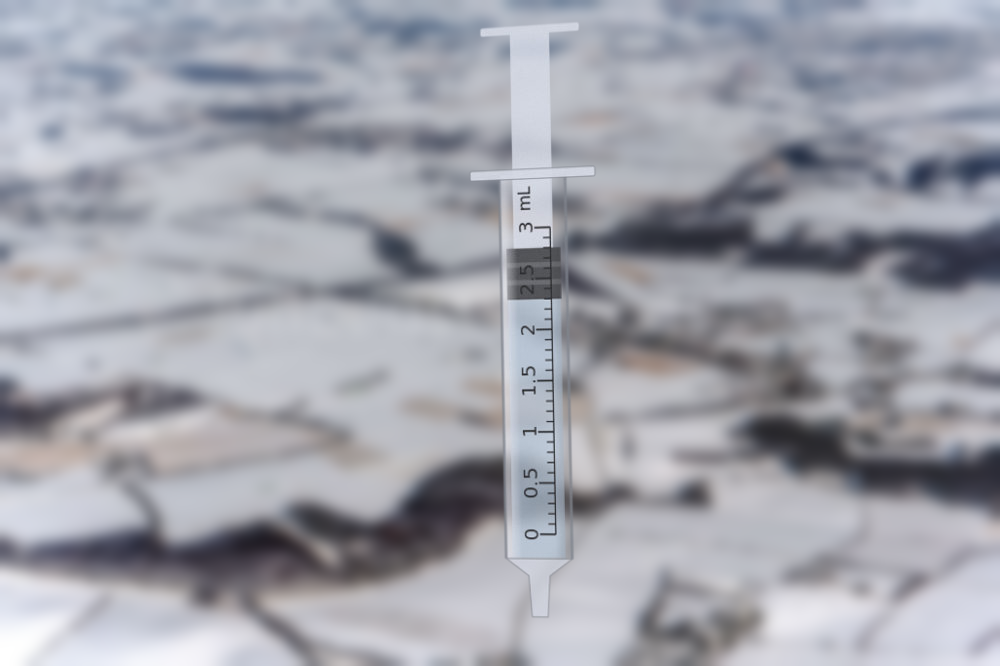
value=2.3 unit=mL
